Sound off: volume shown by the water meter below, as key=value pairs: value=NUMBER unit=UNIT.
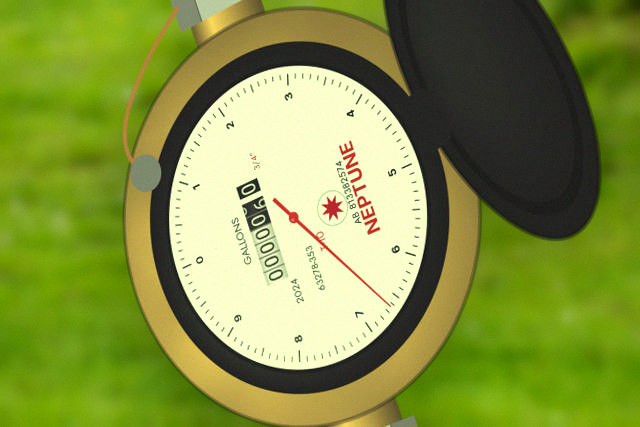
value=56.6 unit=gal
